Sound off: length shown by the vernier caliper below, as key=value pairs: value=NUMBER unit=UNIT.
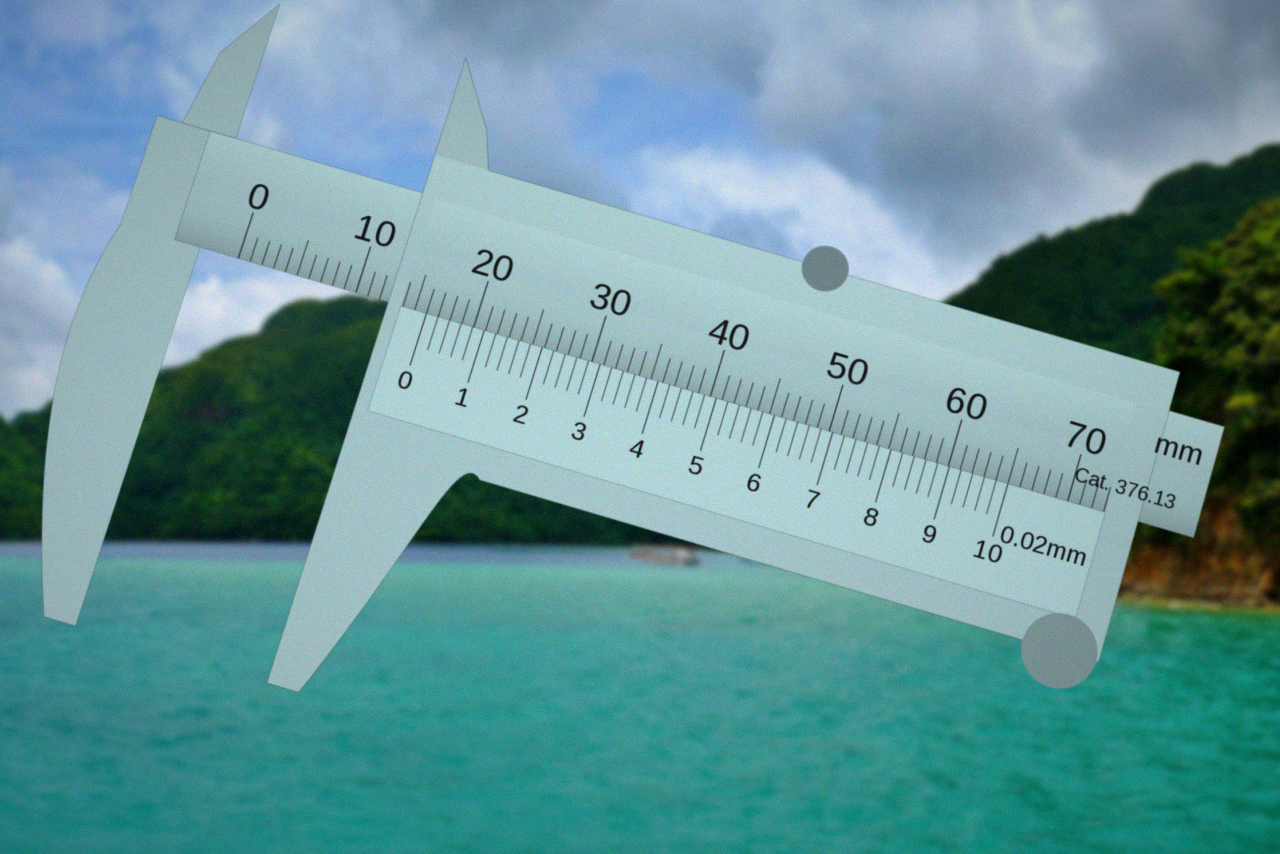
value=16.0 unit=mm
